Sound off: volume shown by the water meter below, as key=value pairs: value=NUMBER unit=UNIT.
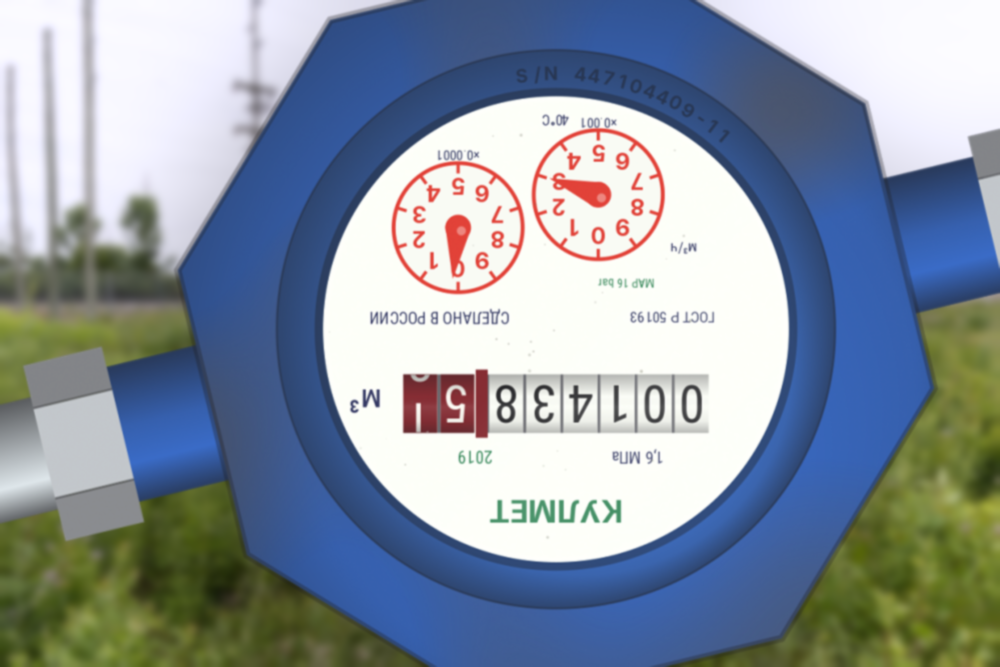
value=1438.5130 unit=m³
